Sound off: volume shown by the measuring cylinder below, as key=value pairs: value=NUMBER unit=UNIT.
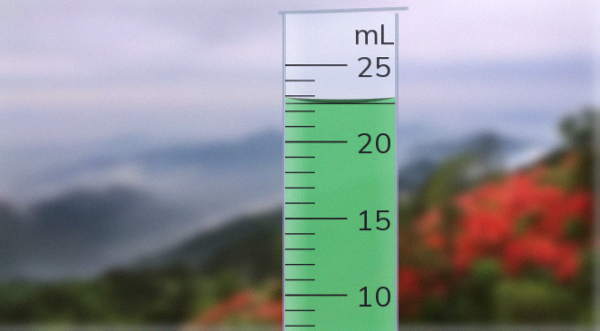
value=22.5 unit=mL
